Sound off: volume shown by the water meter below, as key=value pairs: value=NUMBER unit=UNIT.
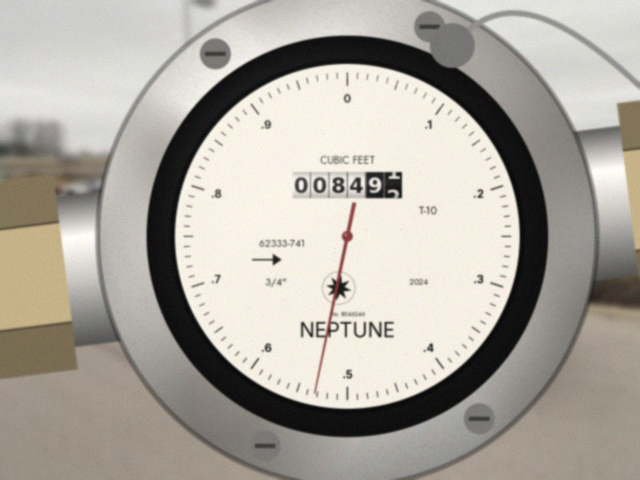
value=8491.53 unit=ft³
